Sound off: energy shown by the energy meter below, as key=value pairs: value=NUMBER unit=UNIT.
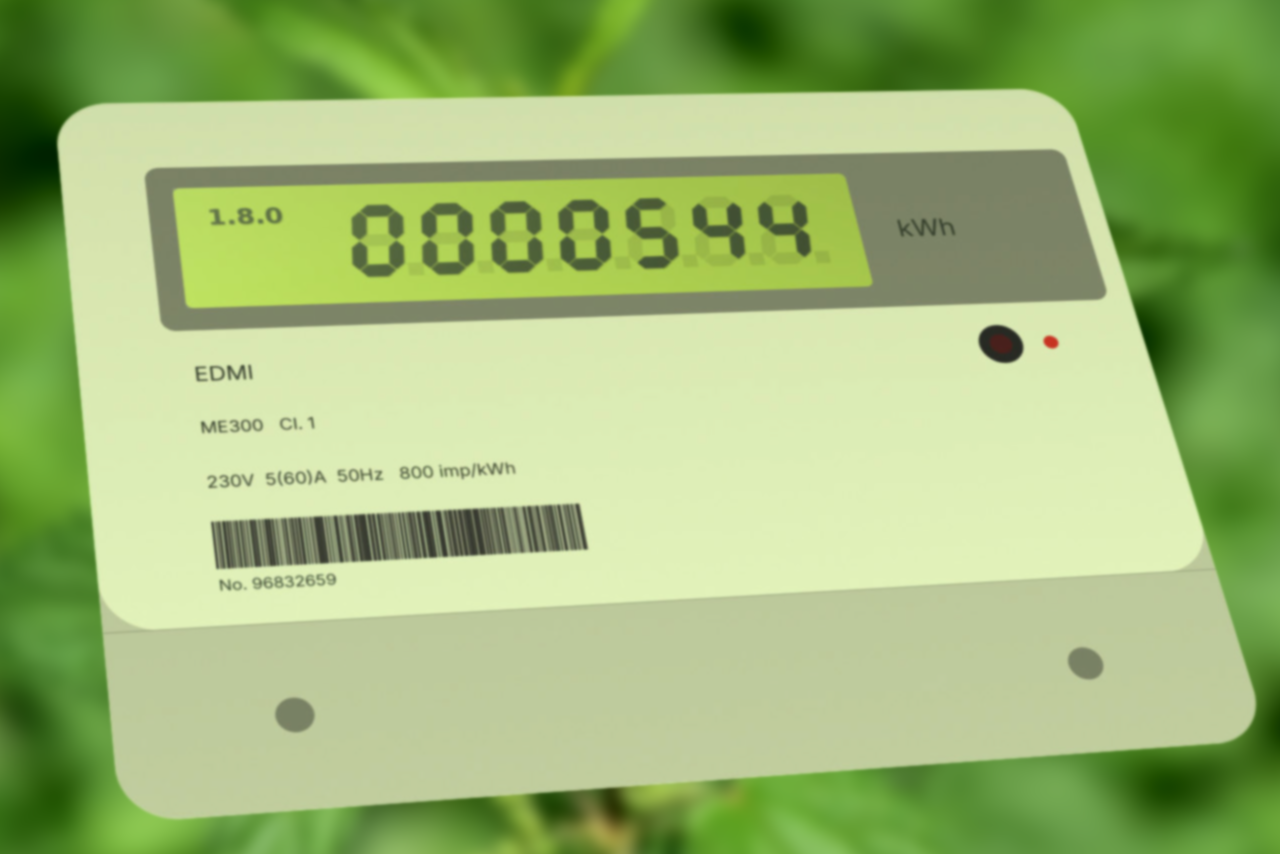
value=544 unit=kWh
